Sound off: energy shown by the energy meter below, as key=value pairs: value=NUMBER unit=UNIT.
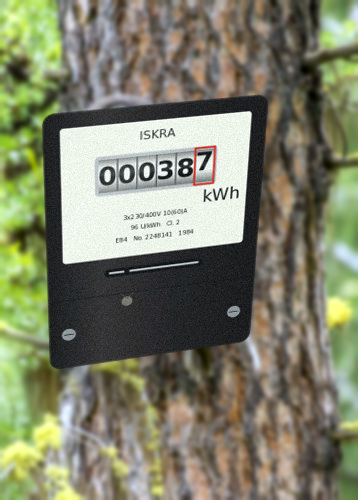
value=38.7 unit=kWh
